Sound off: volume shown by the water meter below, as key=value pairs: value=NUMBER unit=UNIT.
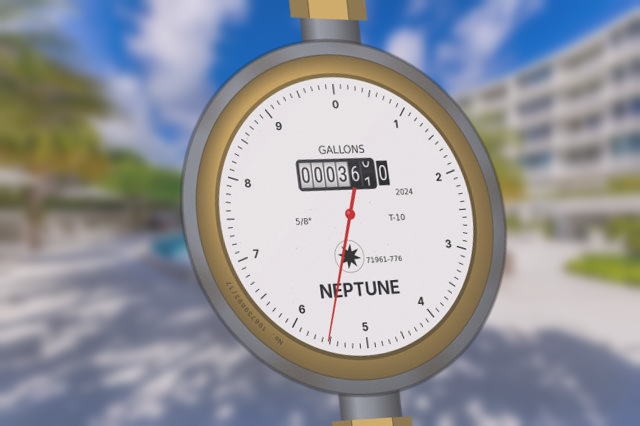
value=3605.5 unit=gal
